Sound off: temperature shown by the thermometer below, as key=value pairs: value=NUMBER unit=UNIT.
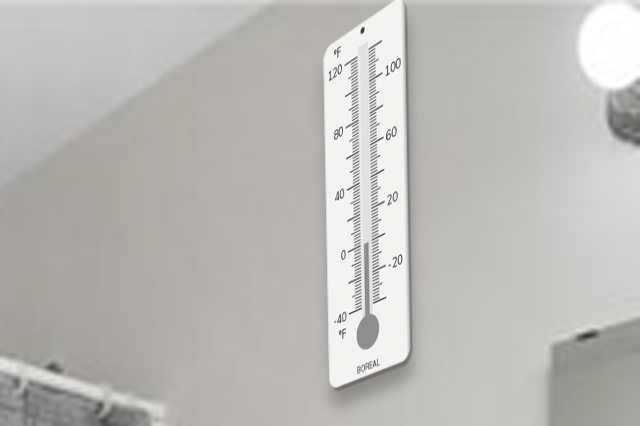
value=0 unit=°F
